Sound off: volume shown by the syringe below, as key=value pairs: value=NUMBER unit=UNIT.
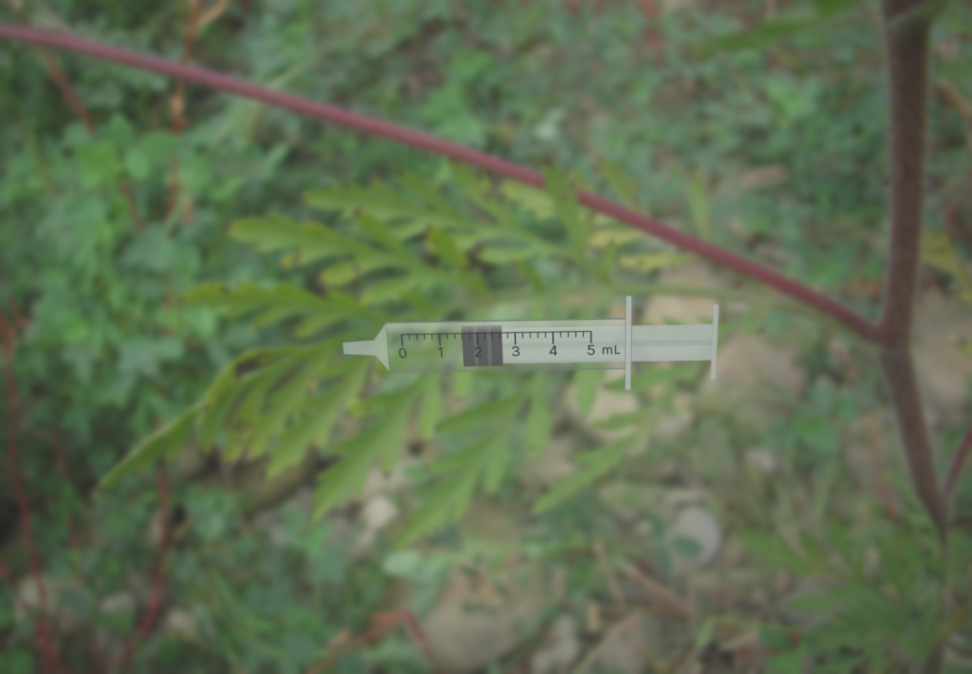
value=1.6 unit=mL
